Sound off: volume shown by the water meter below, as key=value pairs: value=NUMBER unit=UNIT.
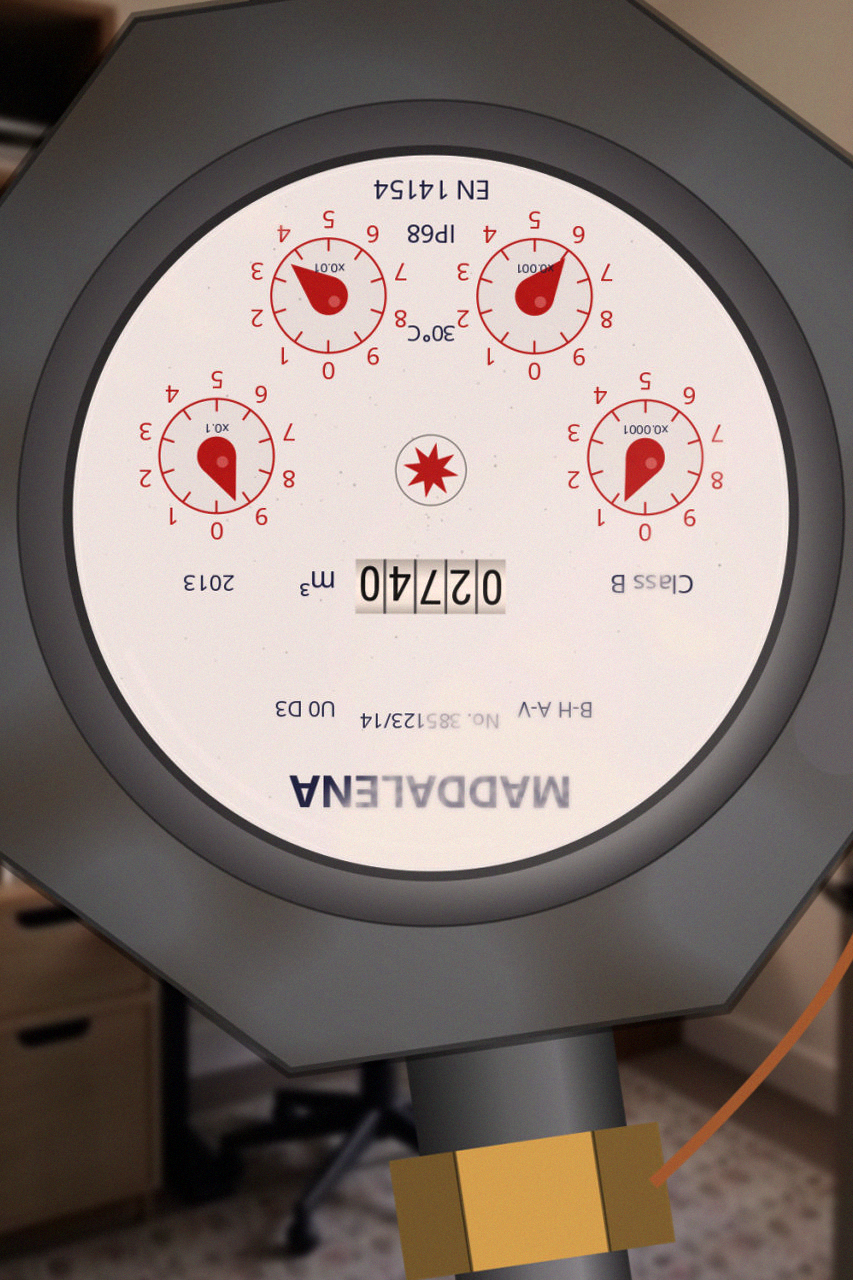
value=2739.9360 unit=m³
